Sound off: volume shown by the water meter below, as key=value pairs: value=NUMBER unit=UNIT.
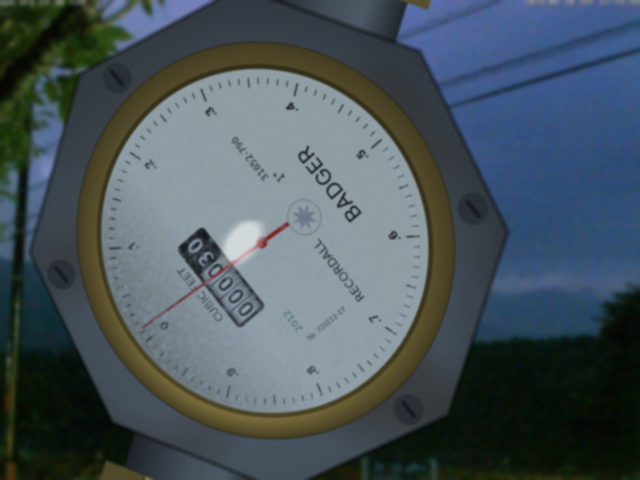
value=30.01 unit=ft³
